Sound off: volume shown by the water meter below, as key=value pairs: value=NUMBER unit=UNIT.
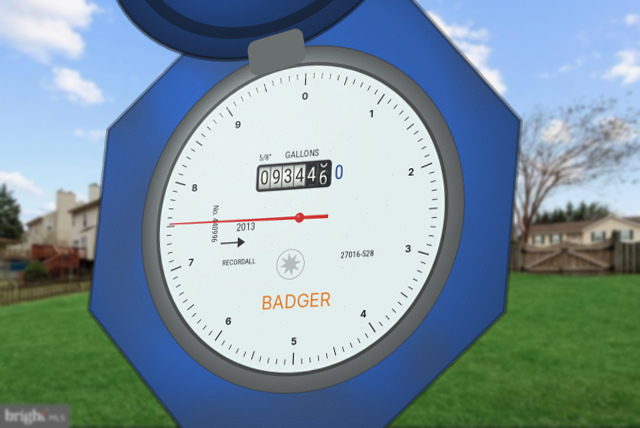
value=934457.5 unit=gal
